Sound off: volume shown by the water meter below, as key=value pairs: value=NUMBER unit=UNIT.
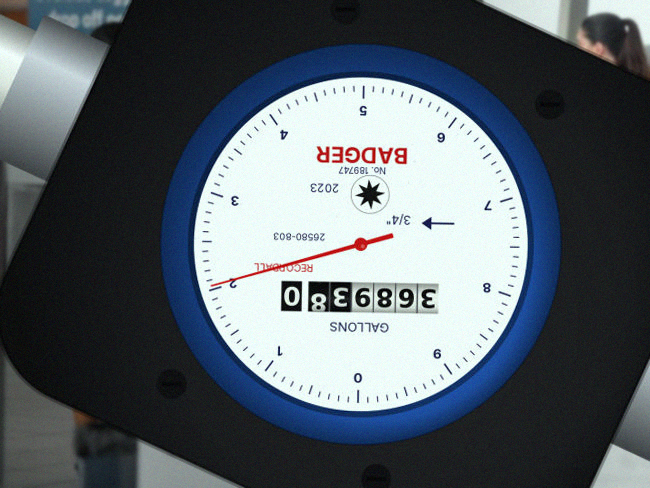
value=3689382.0 unit=gal
